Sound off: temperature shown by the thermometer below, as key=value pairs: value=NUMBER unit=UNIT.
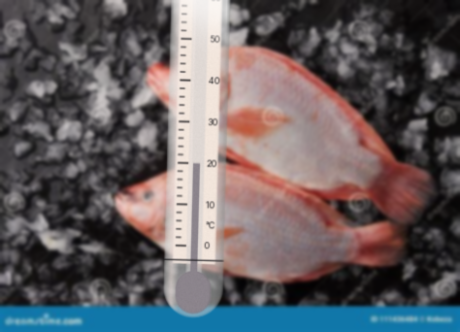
value=20 unit=°C
